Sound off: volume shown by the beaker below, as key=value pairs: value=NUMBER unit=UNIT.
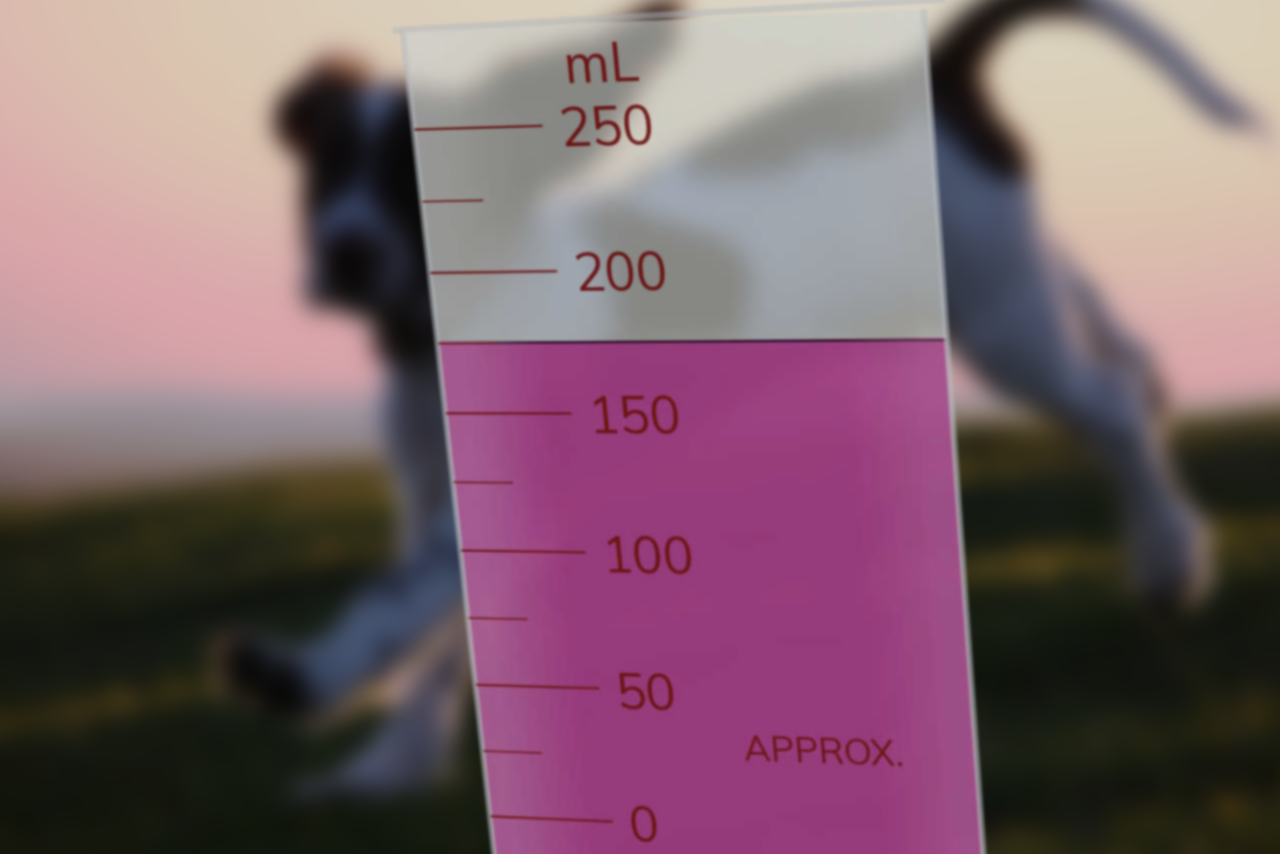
value=175 unit=mL
